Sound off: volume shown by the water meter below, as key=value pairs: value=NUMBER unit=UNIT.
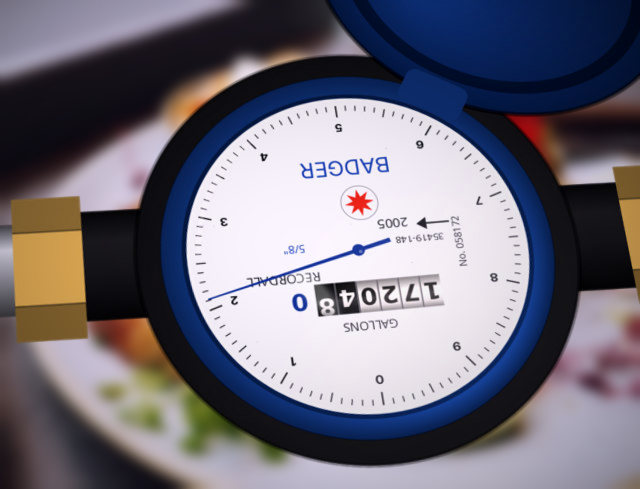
value=1720482.1 unit=gal
